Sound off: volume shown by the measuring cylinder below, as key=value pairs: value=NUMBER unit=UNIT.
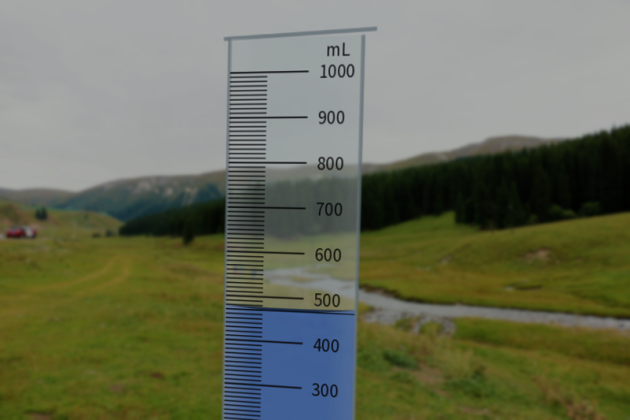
value=470 unit=mL
